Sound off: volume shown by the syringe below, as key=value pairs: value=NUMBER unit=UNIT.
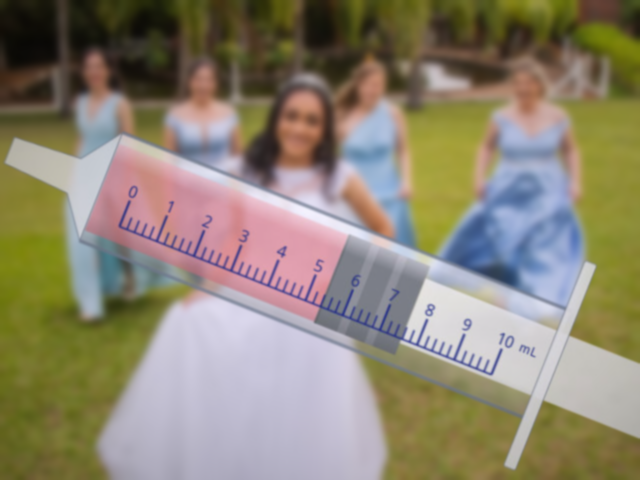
value=5.4 unit=mL
